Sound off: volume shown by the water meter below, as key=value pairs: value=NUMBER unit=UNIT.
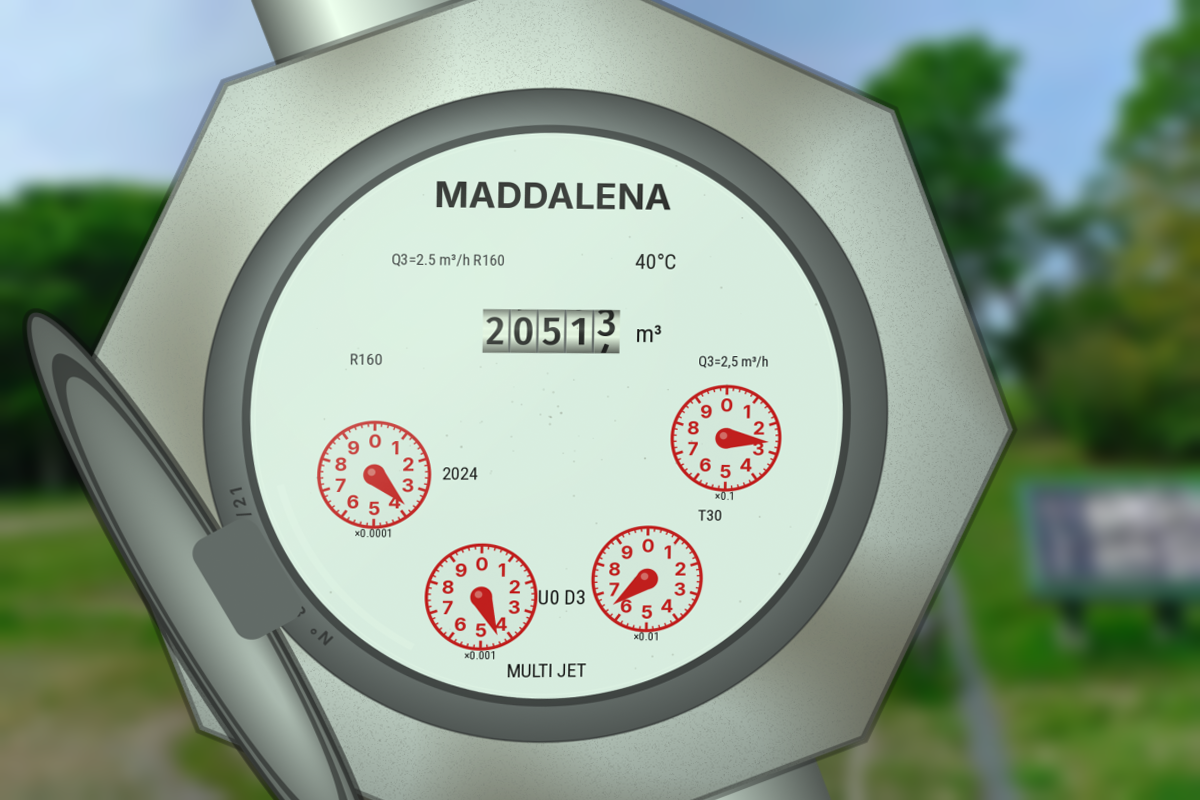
value=20513.2643 unit=m³
